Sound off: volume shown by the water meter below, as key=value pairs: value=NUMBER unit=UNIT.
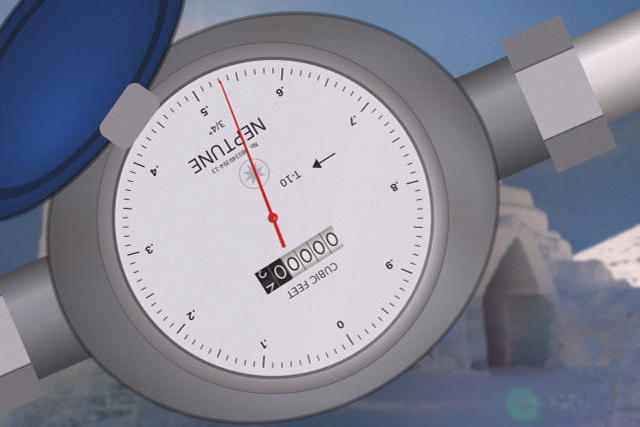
value=2.53 unit=ft³
